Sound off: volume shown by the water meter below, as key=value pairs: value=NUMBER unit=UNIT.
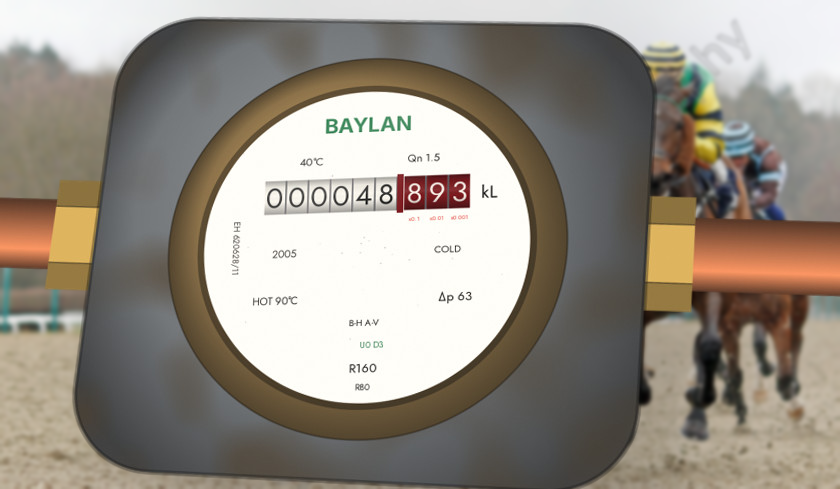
value=48.893 unit=kL
